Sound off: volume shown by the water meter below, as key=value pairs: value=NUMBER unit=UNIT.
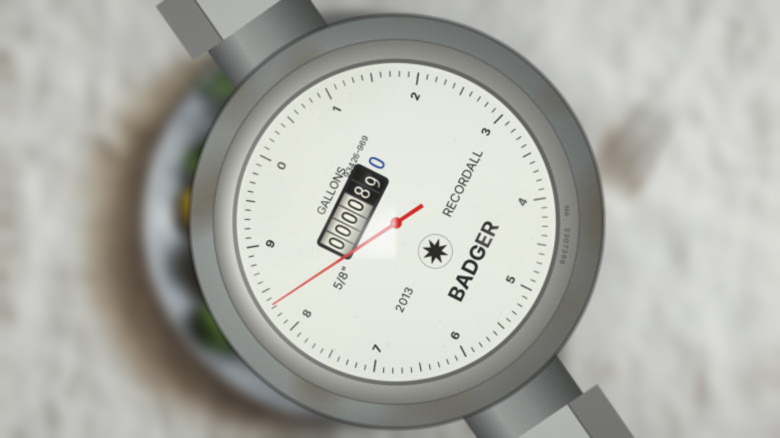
value=888.3 unit=gal
